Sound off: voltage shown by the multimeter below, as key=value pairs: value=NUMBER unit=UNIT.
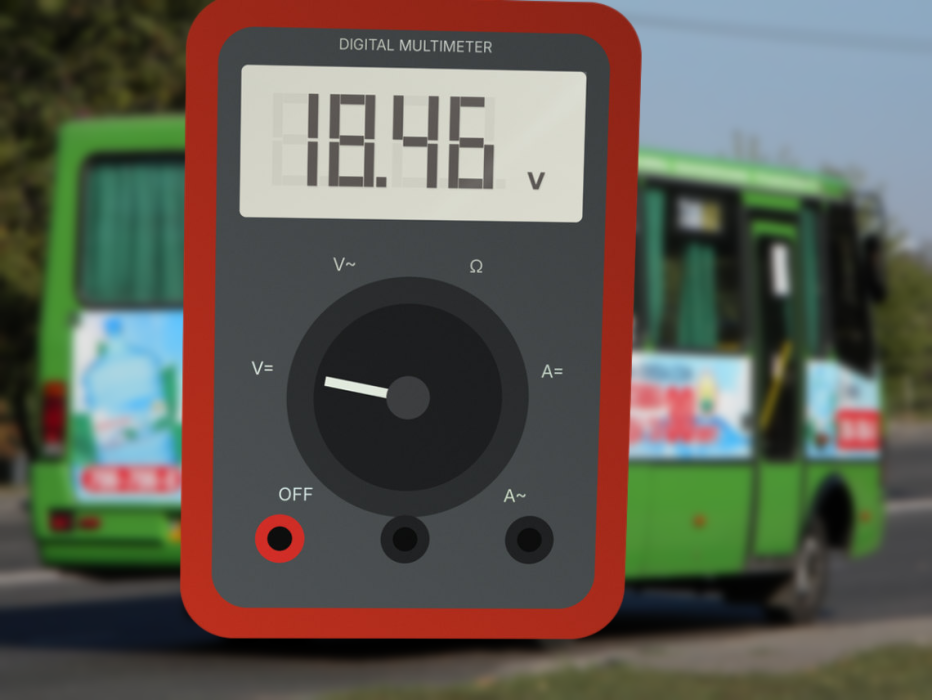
value=18.46 unit=V
